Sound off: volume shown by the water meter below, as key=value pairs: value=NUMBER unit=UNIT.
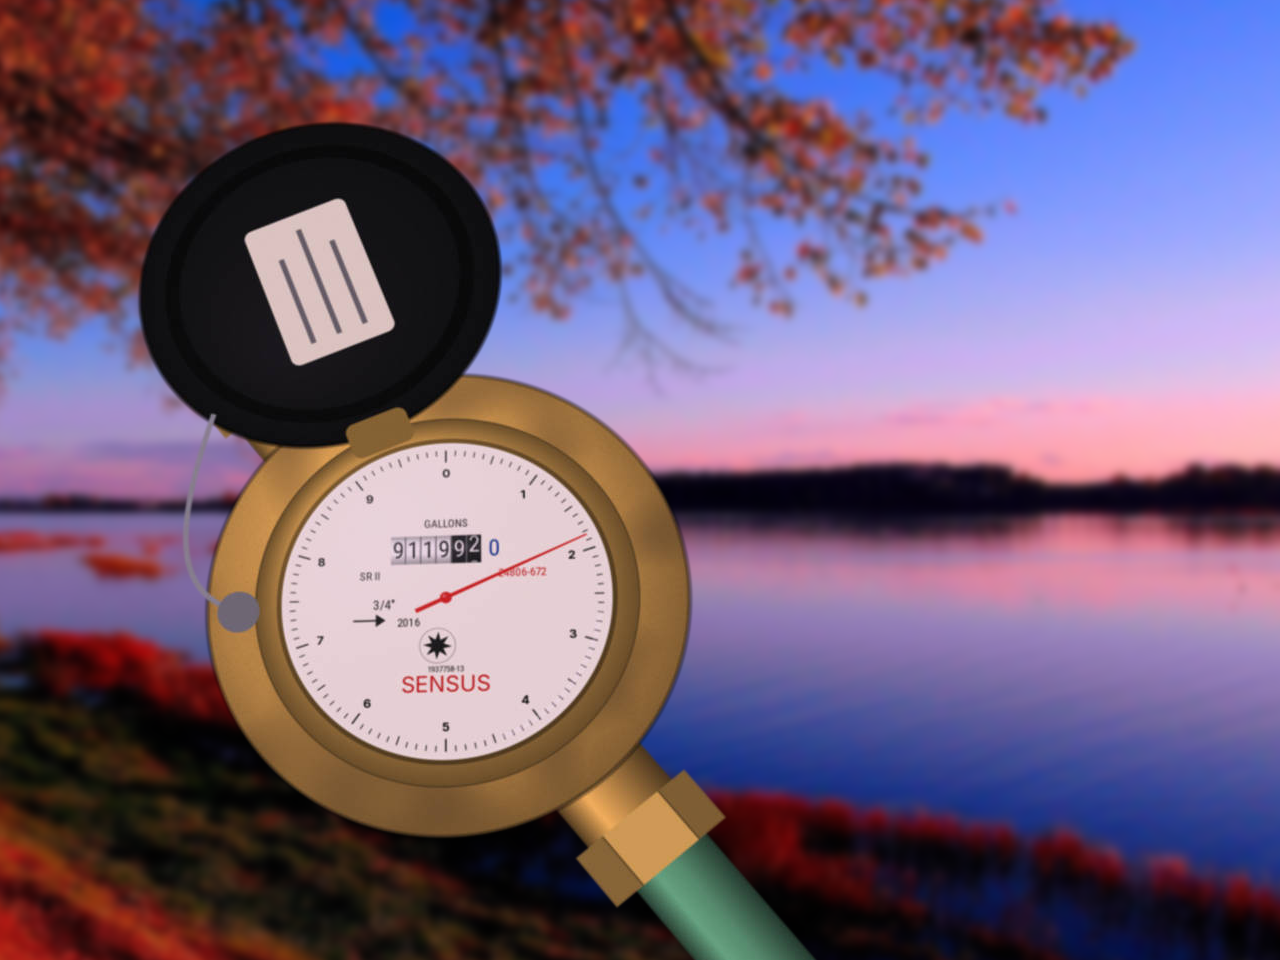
value=9119921.8 unit=gal
